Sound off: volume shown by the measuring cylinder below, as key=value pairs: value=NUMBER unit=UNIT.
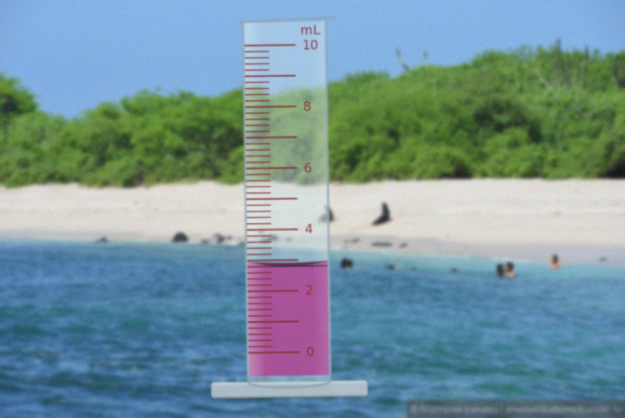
value=2.8 unit=mL
